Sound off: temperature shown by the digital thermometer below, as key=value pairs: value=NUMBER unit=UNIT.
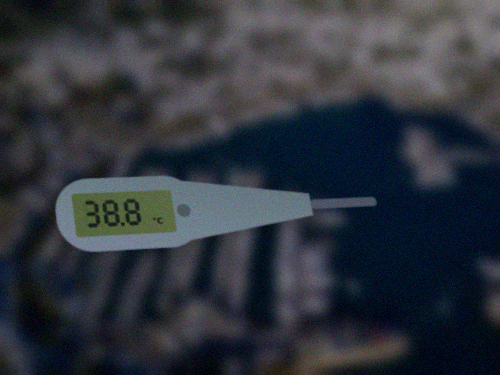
value=38.8 unit=°C
